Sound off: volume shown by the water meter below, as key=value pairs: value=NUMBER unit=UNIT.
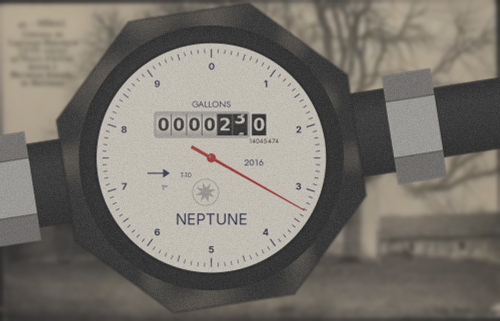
value=233.3 unit=gal
